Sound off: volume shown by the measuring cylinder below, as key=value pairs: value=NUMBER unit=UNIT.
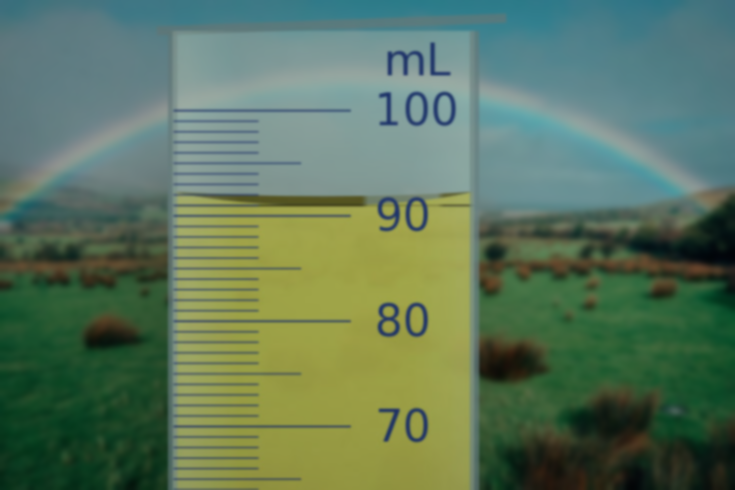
value=91 unit=mL
